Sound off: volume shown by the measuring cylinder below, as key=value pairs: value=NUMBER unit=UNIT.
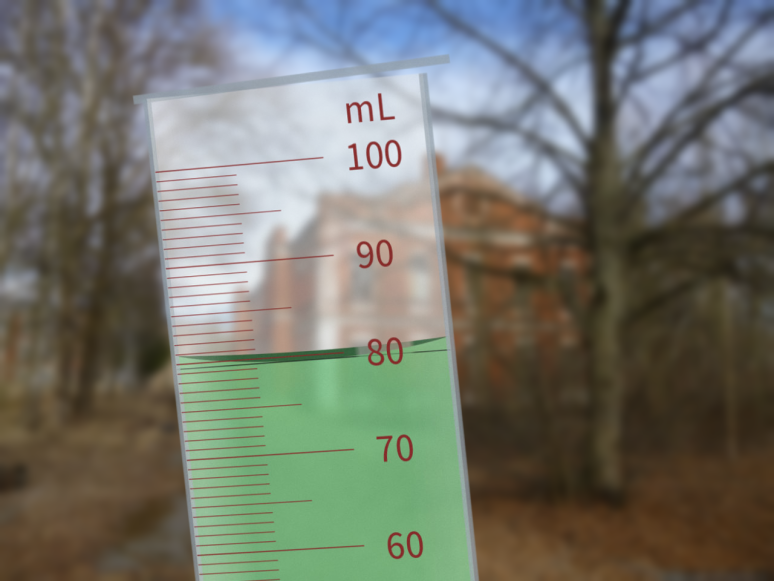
value=79.5 unit=mL
